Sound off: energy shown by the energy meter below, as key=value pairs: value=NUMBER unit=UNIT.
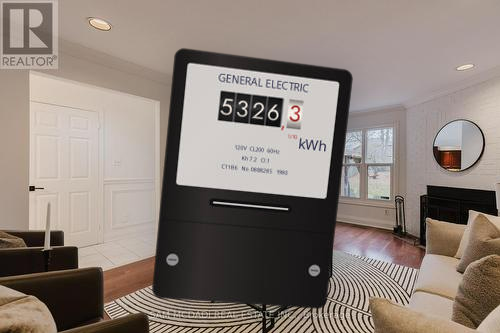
value=5326.3 unit=kWh
